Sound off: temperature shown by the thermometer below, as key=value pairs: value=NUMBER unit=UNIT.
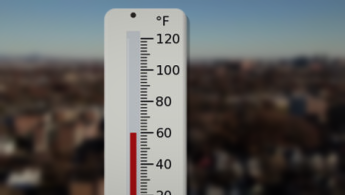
value=60 unit=°F
